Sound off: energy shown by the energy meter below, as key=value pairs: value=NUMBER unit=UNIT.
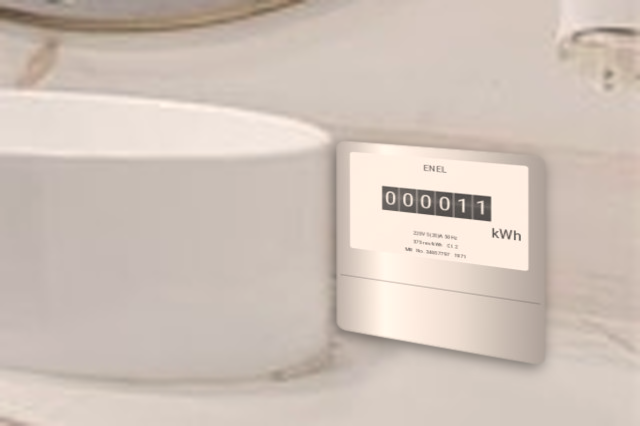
value=11 unit=kWh
